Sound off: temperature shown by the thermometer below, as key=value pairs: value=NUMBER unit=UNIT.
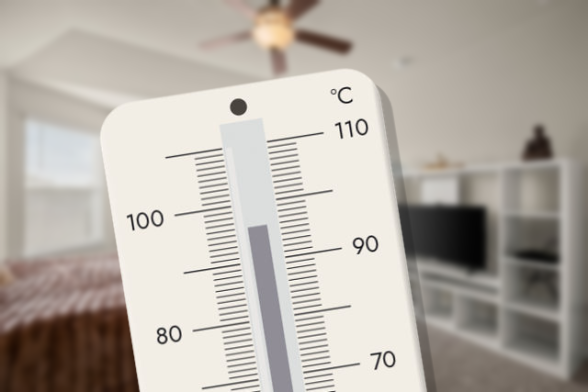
value=96 unit=°C
